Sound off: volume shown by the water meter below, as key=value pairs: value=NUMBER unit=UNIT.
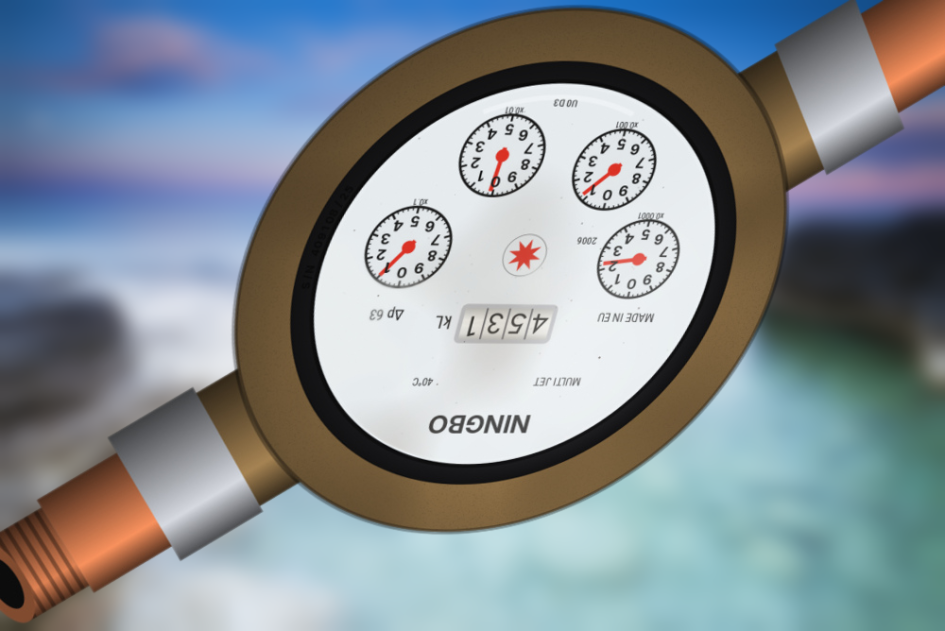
value=4531.1012 unit=kL
